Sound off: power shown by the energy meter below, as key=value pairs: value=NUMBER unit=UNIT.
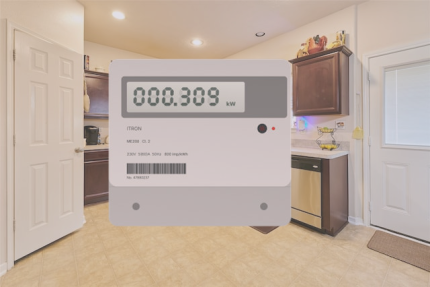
value=0.309 unit=kW
